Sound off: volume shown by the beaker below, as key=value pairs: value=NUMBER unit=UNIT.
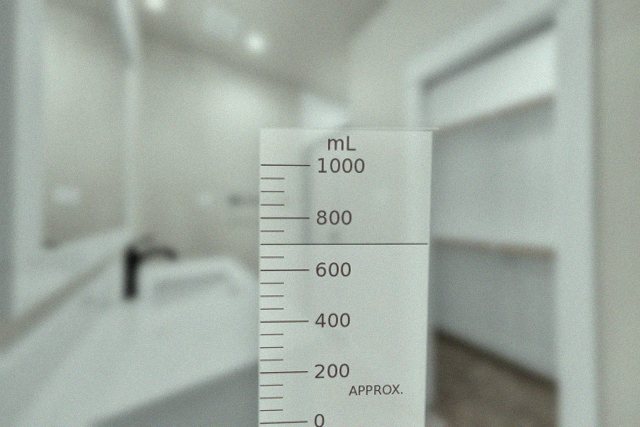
value=700 unit=mL
